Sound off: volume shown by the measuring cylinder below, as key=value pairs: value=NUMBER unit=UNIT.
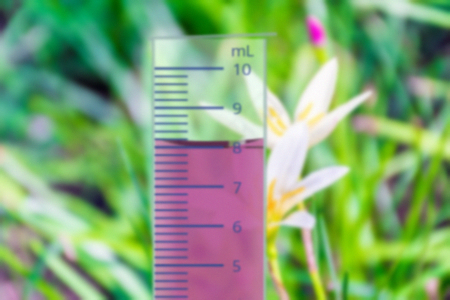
value=8 unit=mL
